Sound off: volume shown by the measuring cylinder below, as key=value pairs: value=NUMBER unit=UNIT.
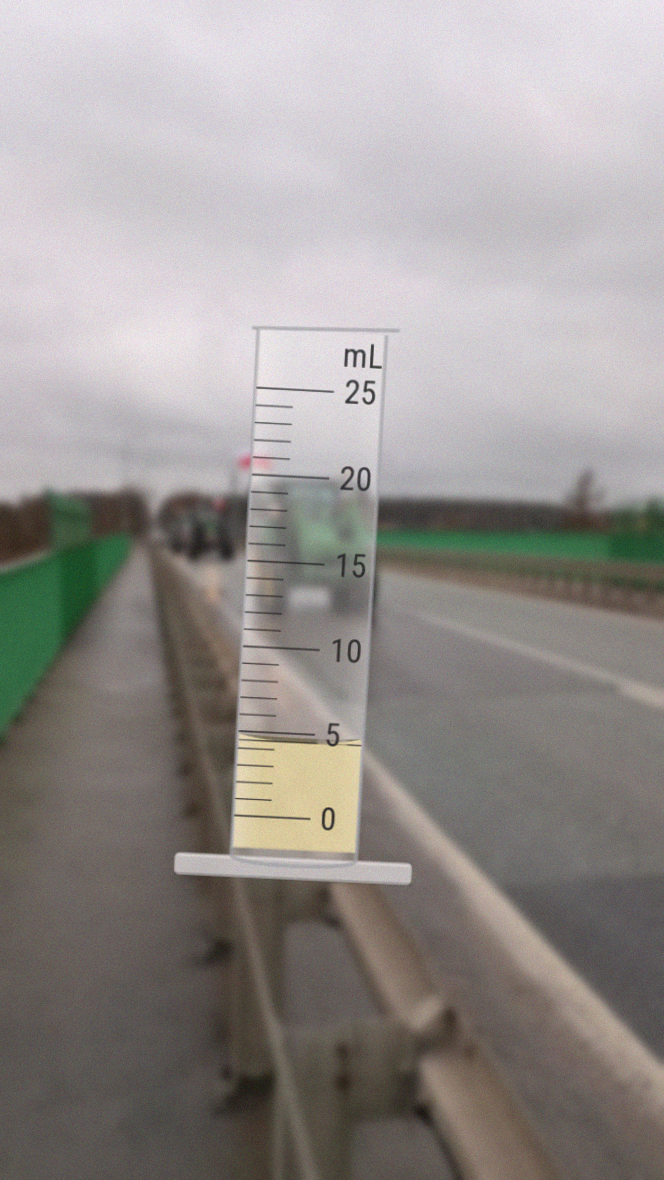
value=4.5 unit=mL
